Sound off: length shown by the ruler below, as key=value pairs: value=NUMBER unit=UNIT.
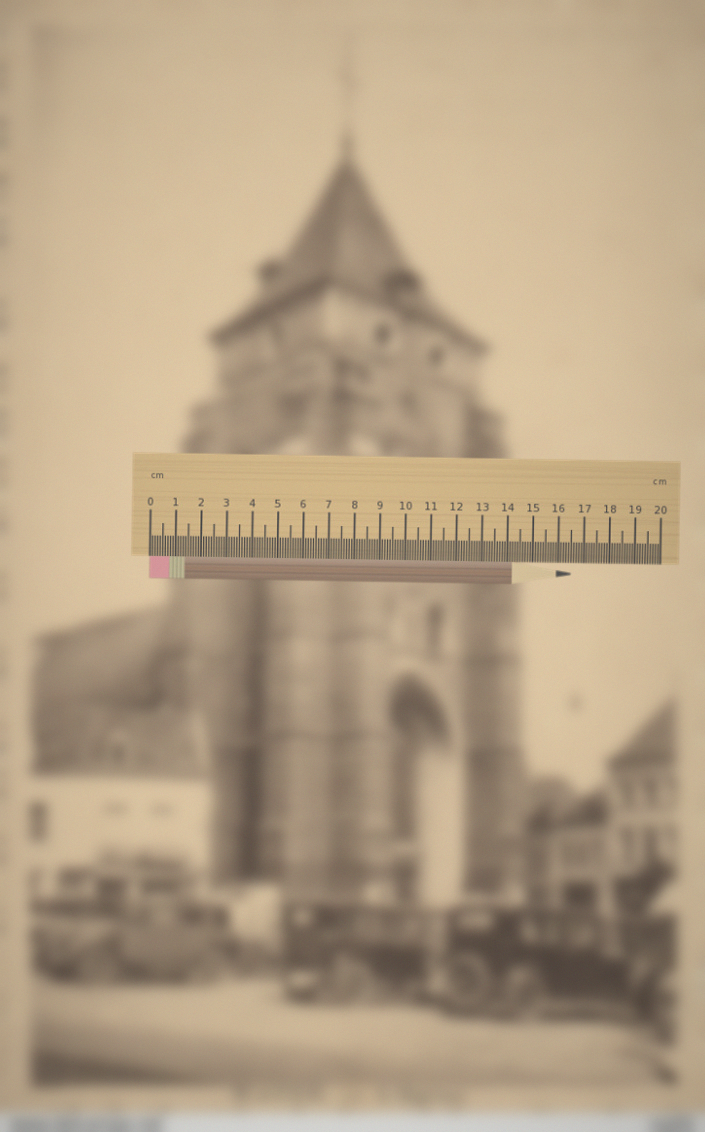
value=16.5 unit=cm
